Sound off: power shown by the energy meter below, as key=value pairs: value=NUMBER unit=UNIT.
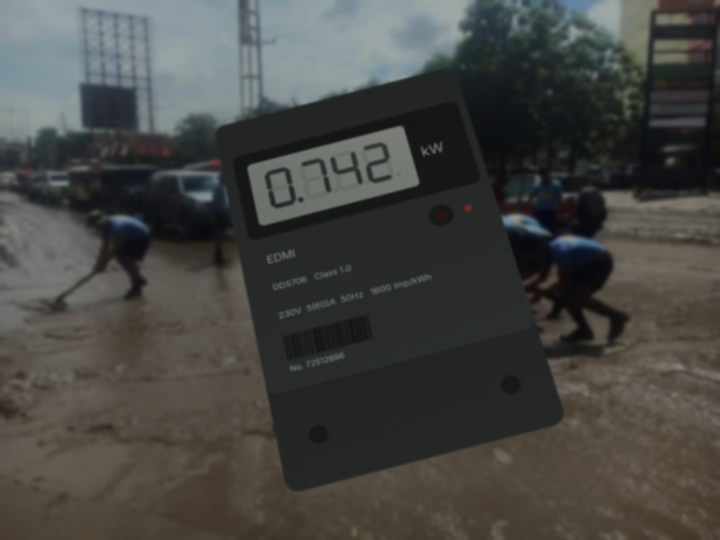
value=0.742 unit=kW
